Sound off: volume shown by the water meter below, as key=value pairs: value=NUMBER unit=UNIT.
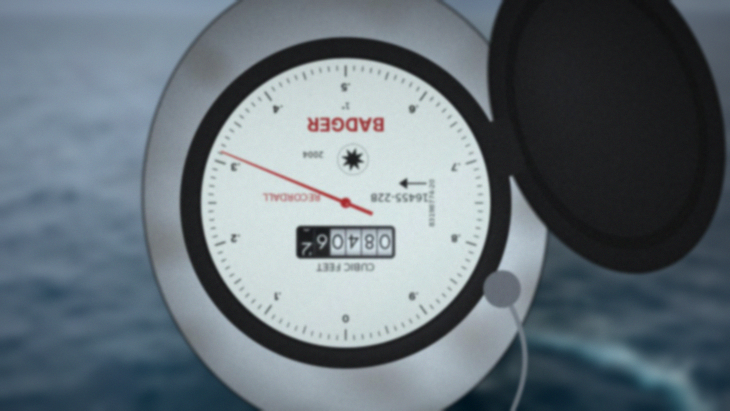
value=84062.31 unit=ft³
